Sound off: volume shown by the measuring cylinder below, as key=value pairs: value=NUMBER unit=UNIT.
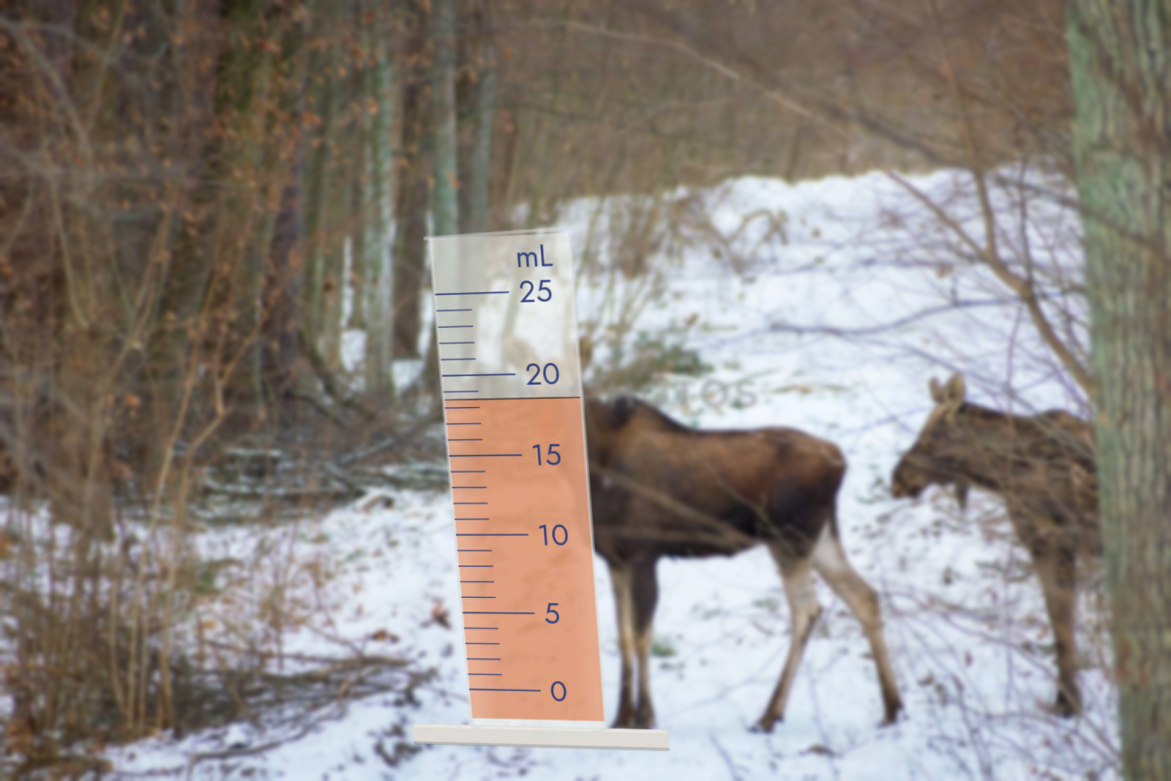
value=18.5 unit=mL
